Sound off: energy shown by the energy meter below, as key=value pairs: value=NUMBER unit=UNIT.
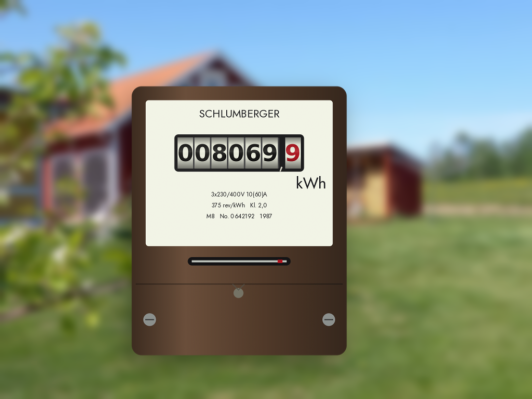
value=8069.9 unit=kWh
